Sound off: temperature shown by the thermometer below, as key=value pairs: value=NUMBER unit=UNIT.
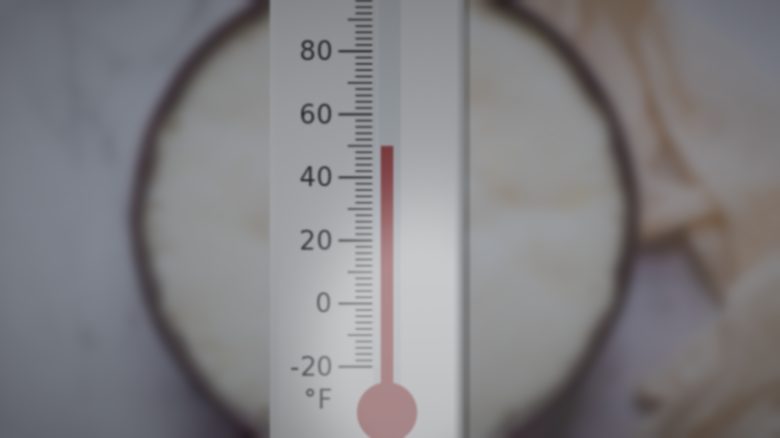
value=50 unit=°F
